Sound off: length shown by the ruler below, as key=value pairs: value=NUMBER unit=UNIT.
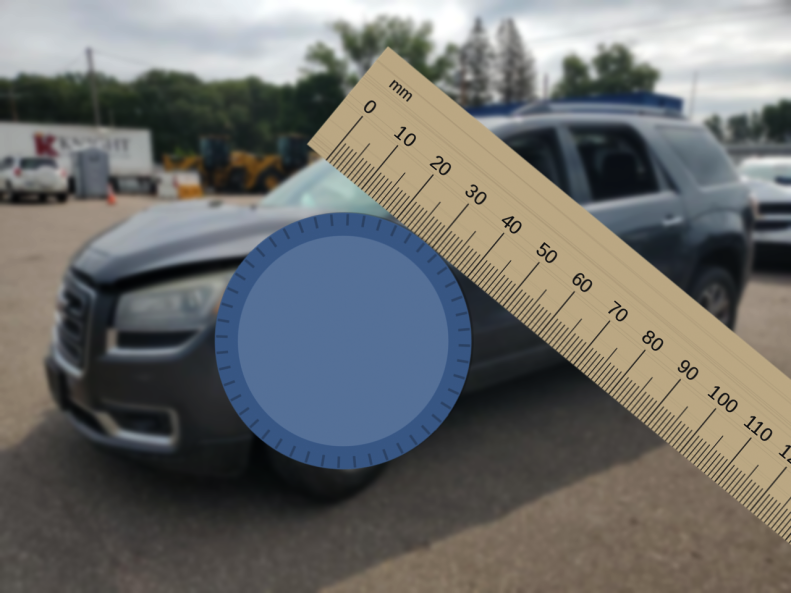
value=56 unit=mm
